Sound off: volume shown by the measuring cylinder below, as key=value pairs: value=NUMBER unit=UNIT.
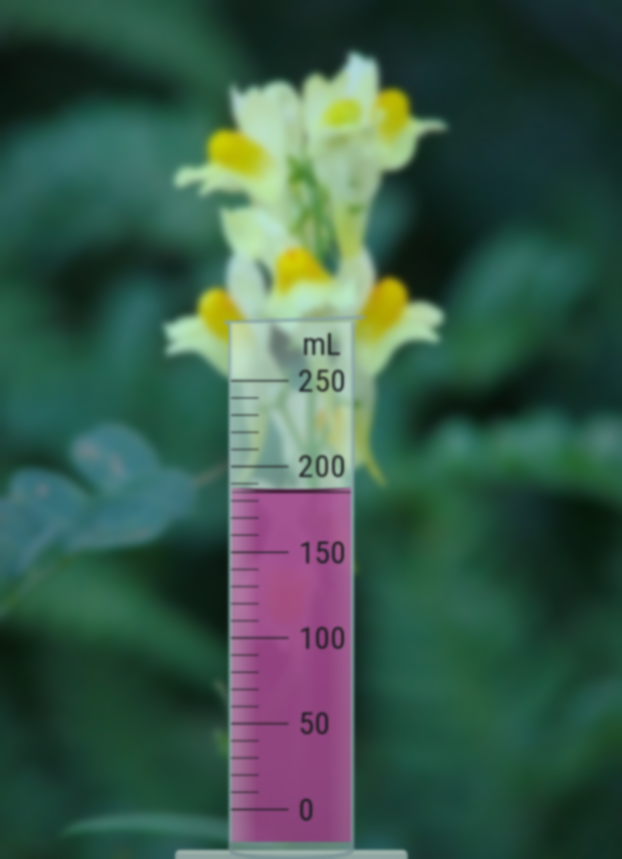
value=185 unit=mL
